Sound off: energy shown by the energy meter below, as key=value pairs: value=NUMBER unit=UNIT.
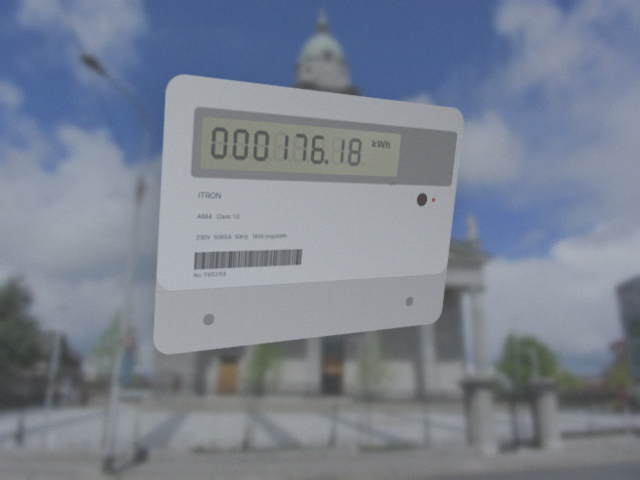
value=176.18 unit=kWh
